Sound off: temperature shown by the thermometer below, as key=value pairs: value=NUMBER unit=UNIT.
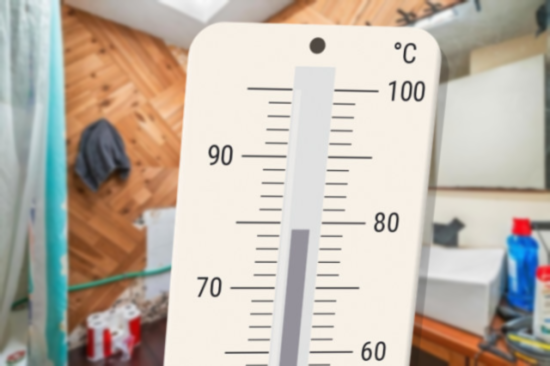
value=79 unit=°C
